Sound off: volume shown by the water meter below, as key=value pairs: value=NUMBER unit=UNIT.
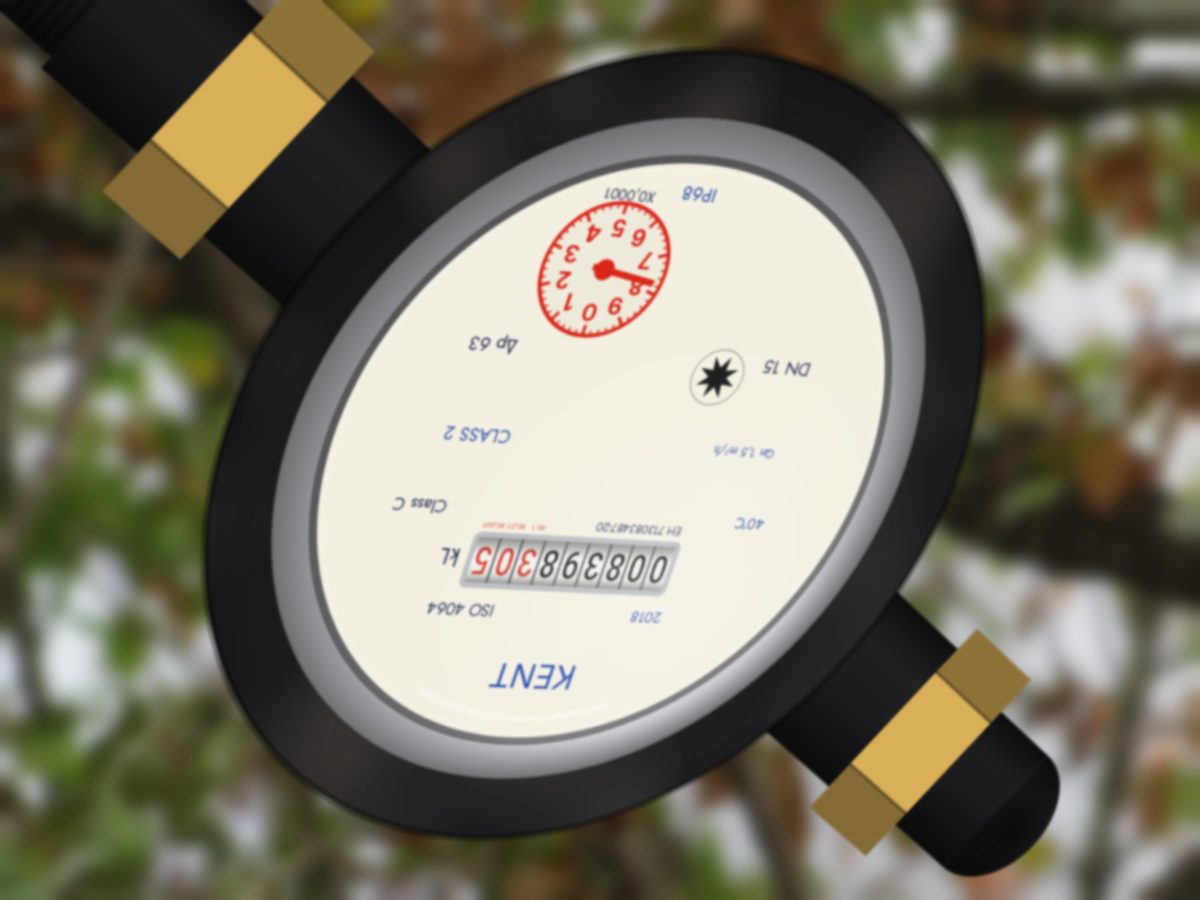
value=8398.3057 unit=kL
